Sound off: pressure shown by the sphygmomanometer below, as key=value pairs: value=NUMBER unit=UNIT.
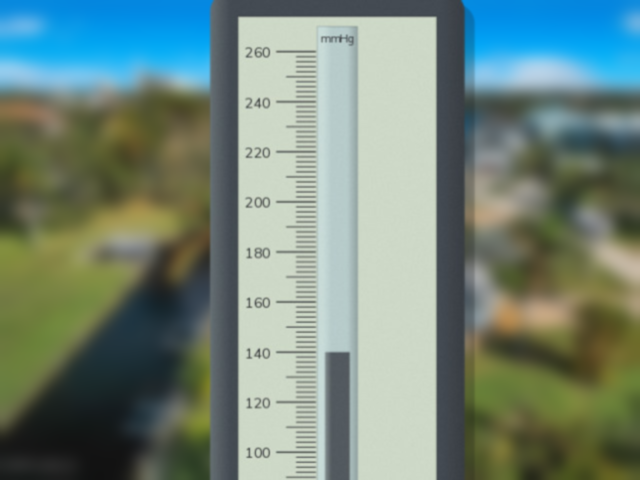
value=140 unit=mmHg
